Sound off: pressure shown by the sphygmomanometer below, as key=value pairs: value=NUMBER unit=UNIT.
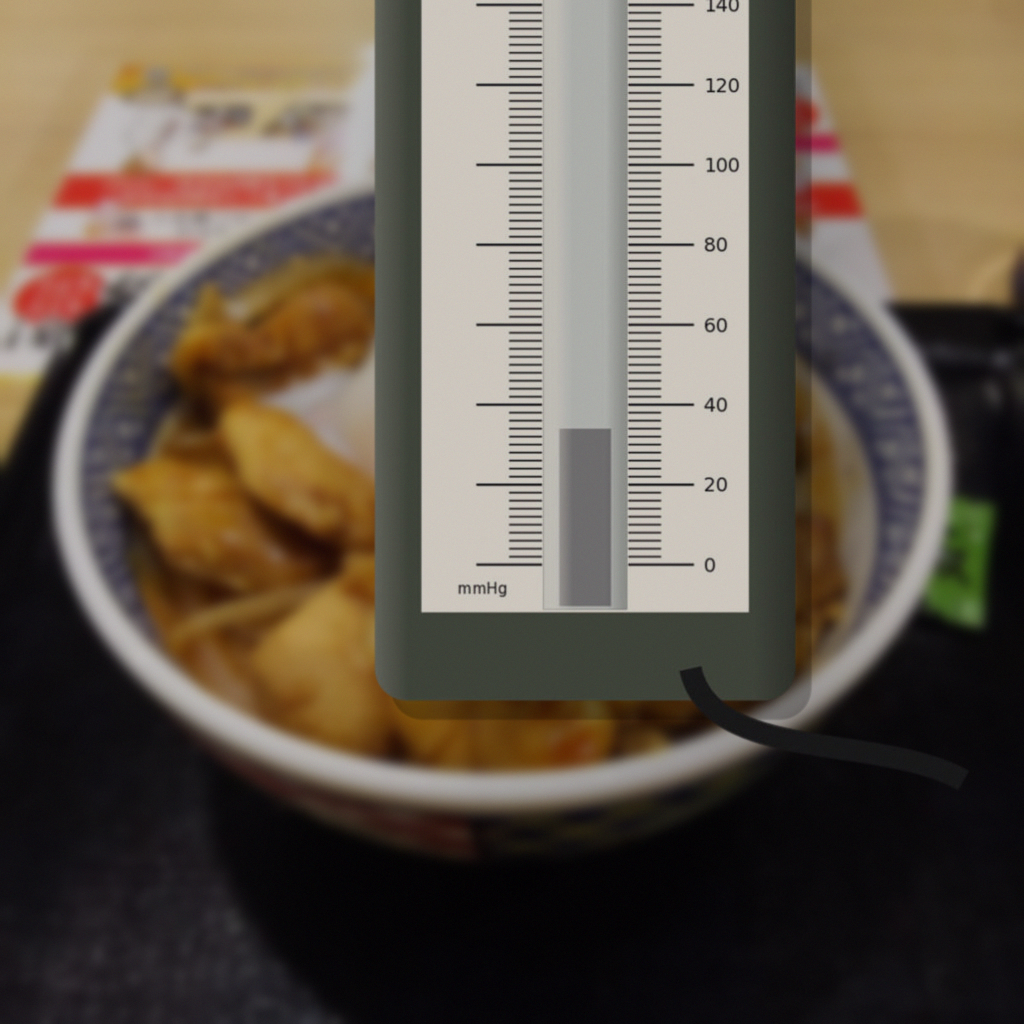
value=34 unit=mmHg
